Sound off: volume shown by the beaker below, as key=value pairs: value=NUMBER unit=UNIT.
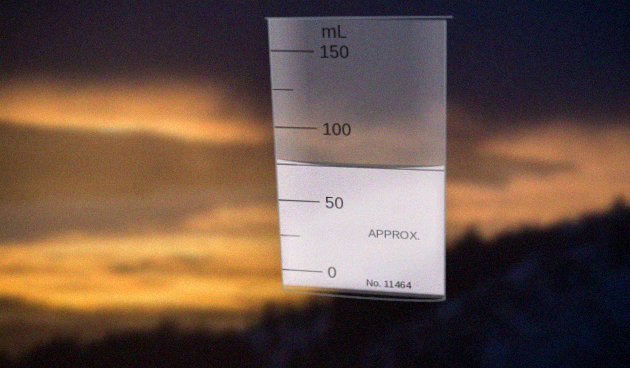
value=75 unit=mL
